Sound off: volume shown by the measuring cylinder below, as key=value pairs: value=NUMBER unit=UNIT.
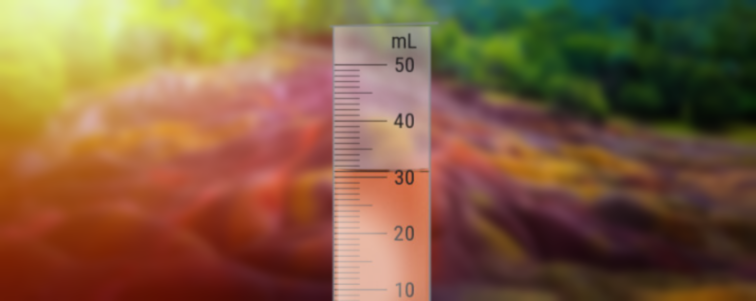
value=31 unit=mL
